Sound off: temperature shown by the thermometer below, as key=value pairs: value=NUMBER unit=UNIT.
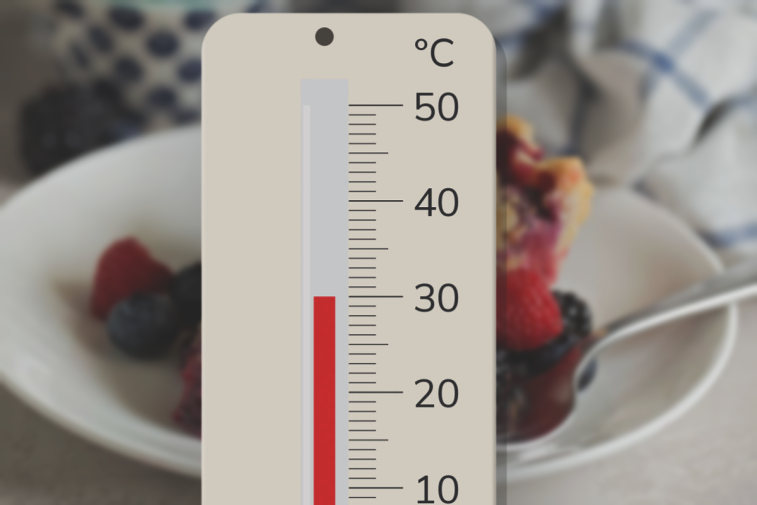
value=30 unit=°C
